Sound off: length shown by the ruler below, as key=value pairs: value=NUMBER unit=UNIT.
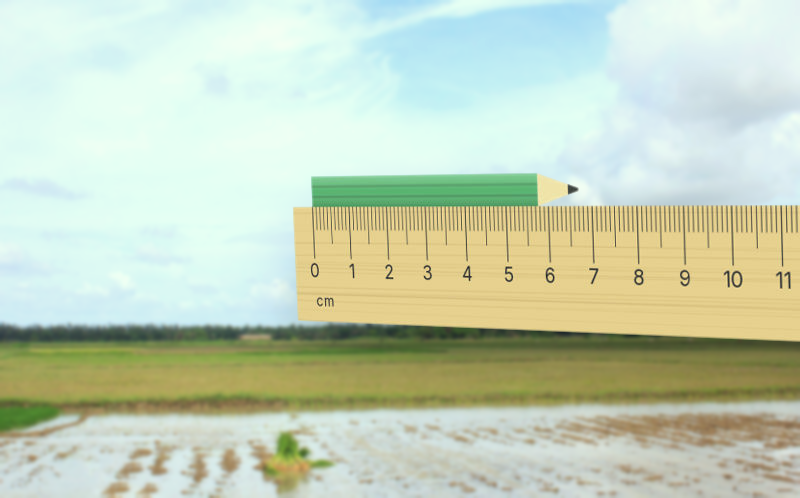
value=6.7 unit=cm
